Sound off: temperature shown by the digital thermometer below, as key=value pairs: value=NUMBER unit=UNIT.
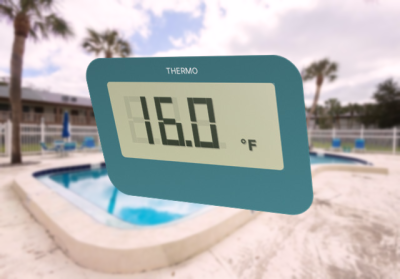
value=16.0 unit=°F
